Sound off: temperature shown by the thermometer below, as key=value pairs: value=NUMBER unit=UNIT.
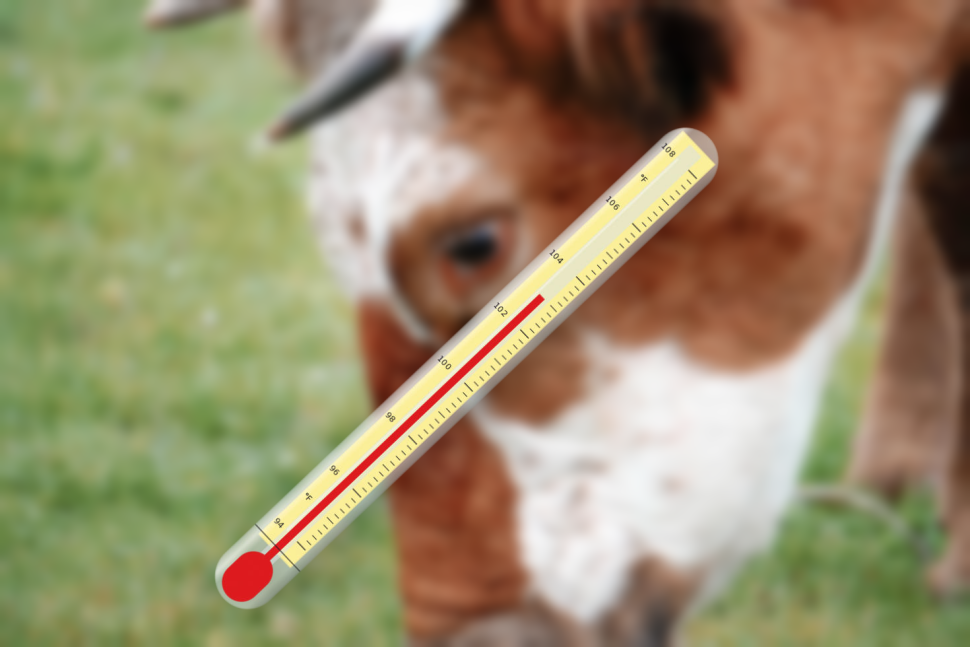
value=103 unit=°F
